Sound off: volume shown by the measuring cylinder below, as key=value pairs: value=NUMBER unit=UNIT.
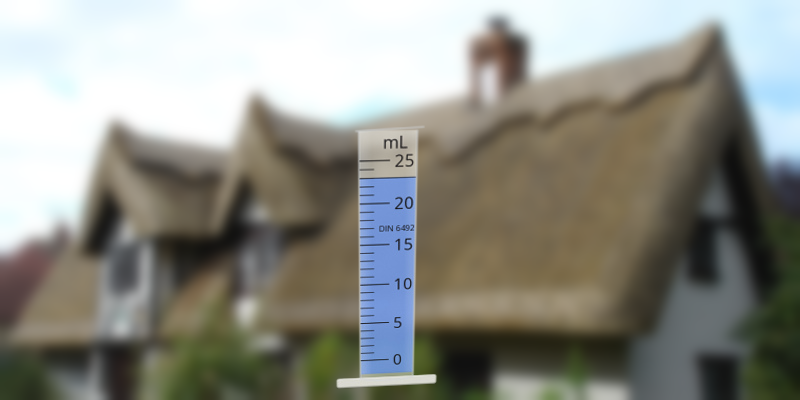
value=23 unit=mL
